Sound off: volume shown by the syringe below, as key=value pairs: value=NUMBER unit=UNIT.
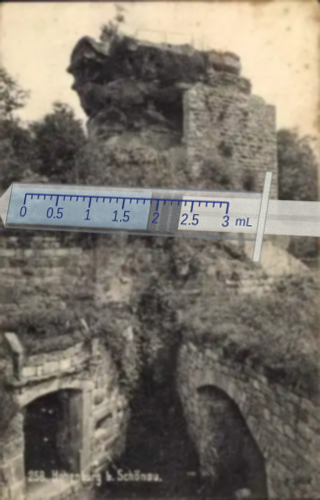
value=1.9 unit=mL
